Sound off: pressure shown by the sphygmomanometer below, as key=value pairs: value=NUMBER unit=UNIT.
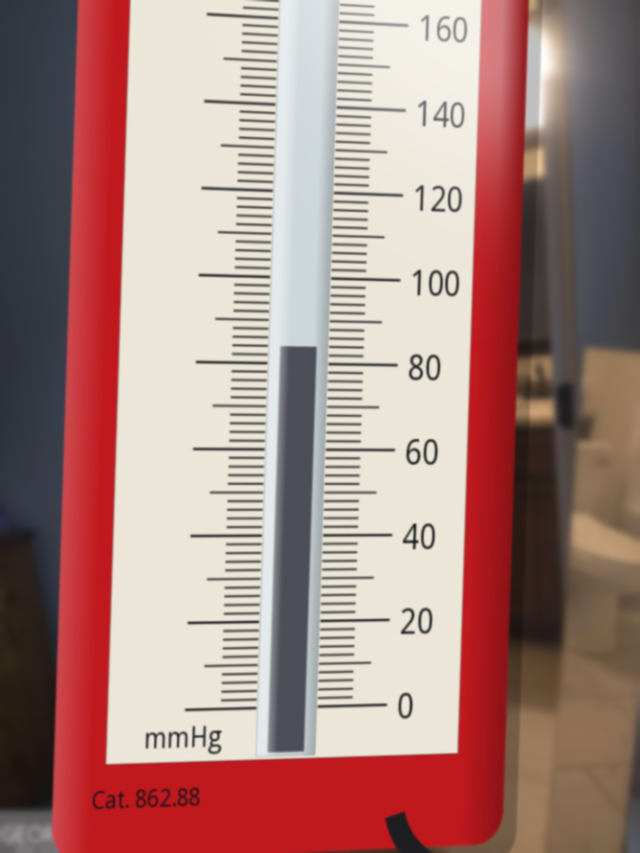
value=84 unit=mmHg
